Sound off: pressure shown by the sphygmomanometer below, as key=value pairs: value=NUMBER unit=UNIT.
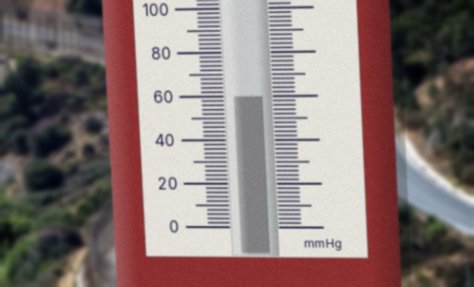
value=60 unit=mmHg
